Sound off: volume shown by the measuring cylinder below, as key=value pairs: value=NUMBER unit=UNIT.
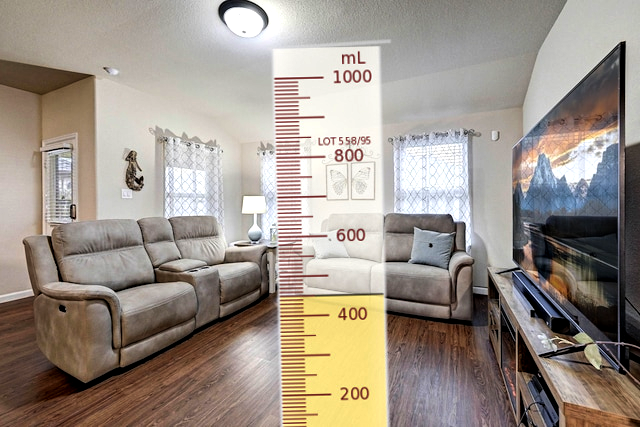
value=450 unit=mL
